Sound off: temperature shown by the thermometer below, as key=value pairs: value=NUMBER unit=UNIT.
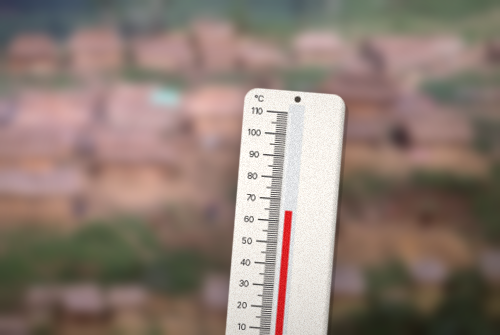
value=65 unit=°C
